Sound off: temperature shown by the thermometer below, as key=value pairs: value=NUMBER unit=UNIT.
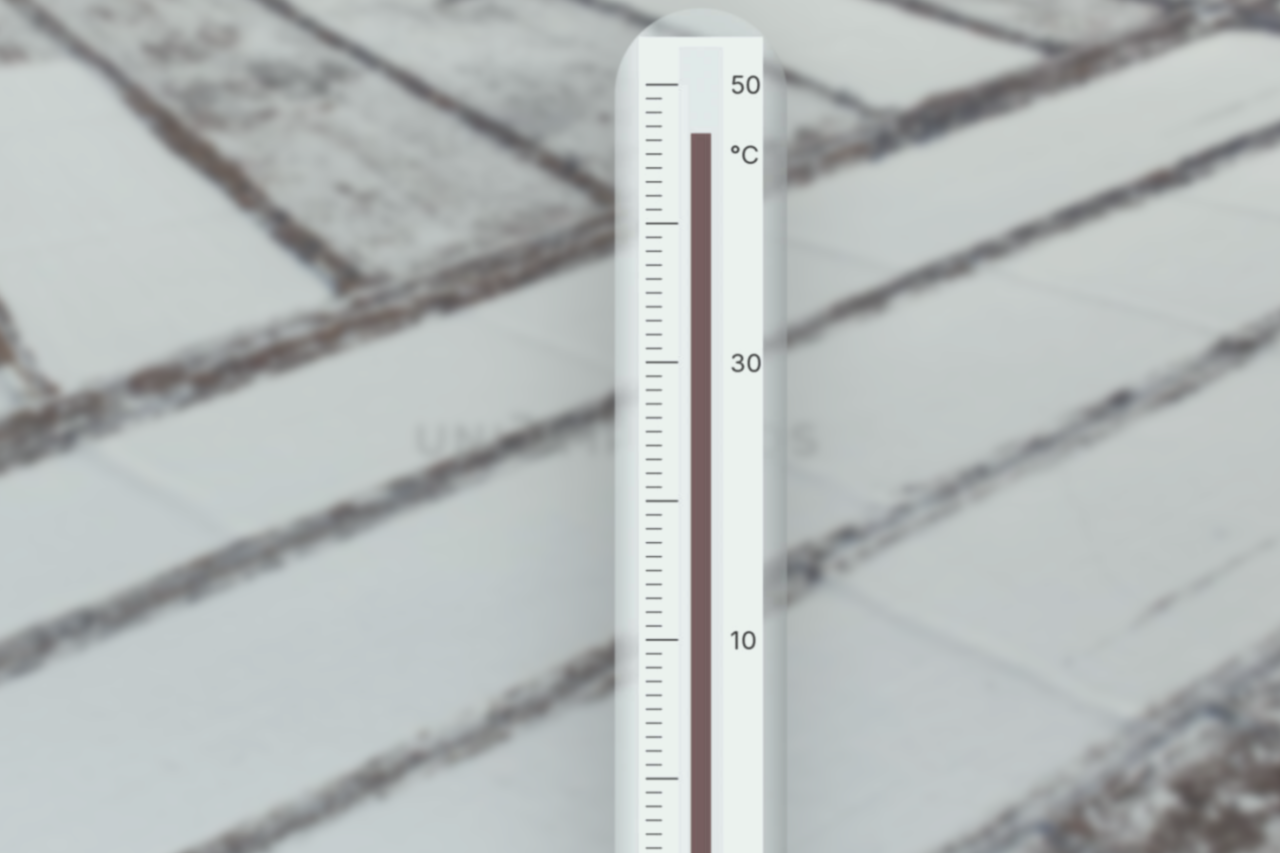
value=46.5 unit=°C
